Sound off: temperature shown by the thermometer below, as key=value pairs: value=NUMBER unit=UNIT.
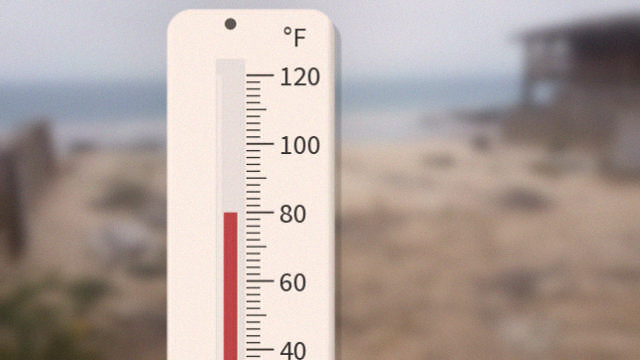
value=80 unit=°F
